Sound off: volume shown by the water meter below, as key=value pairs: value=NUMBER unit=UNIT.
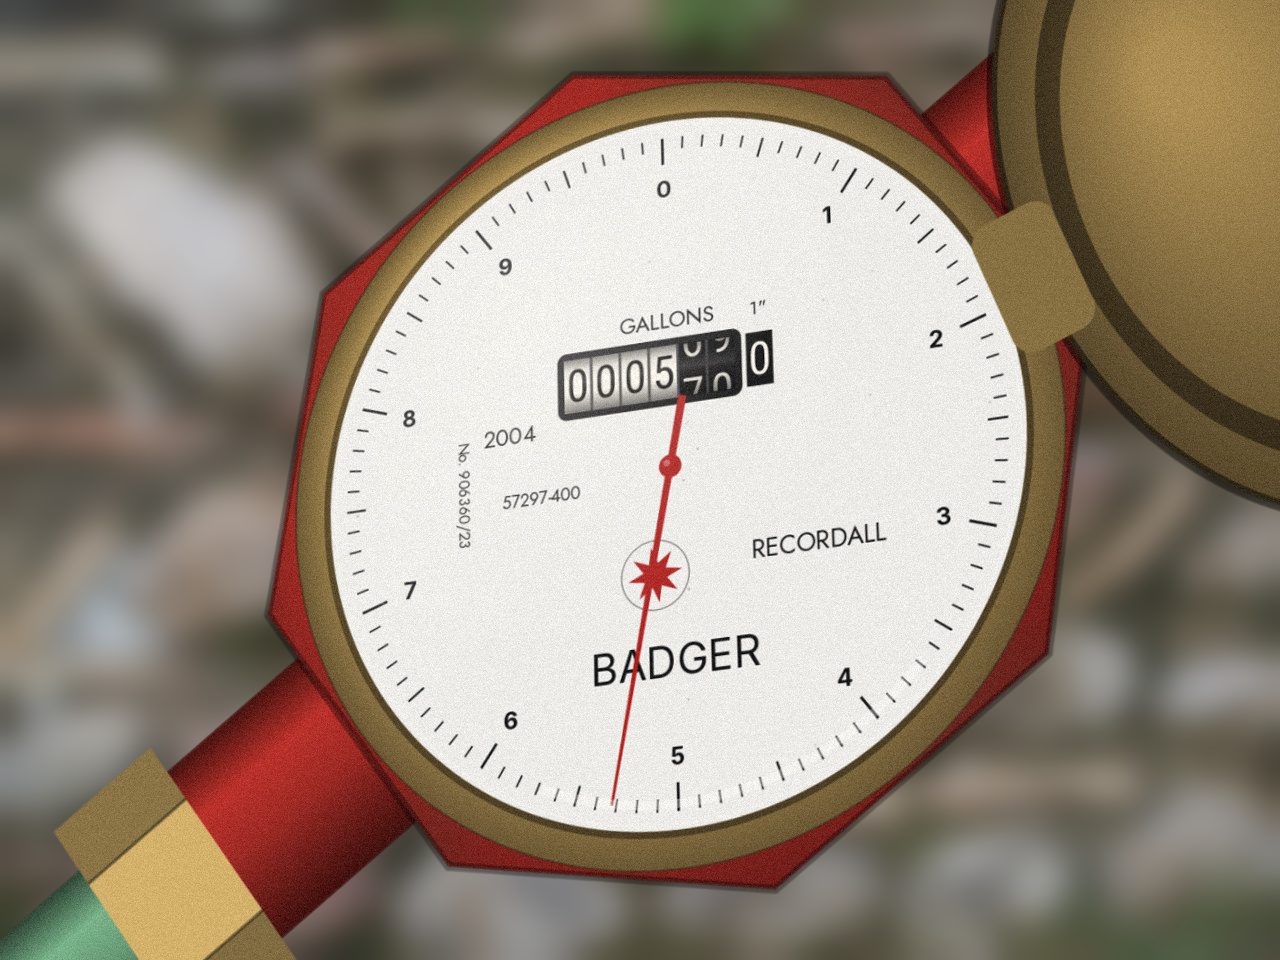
value=5695.3 unit=gal
